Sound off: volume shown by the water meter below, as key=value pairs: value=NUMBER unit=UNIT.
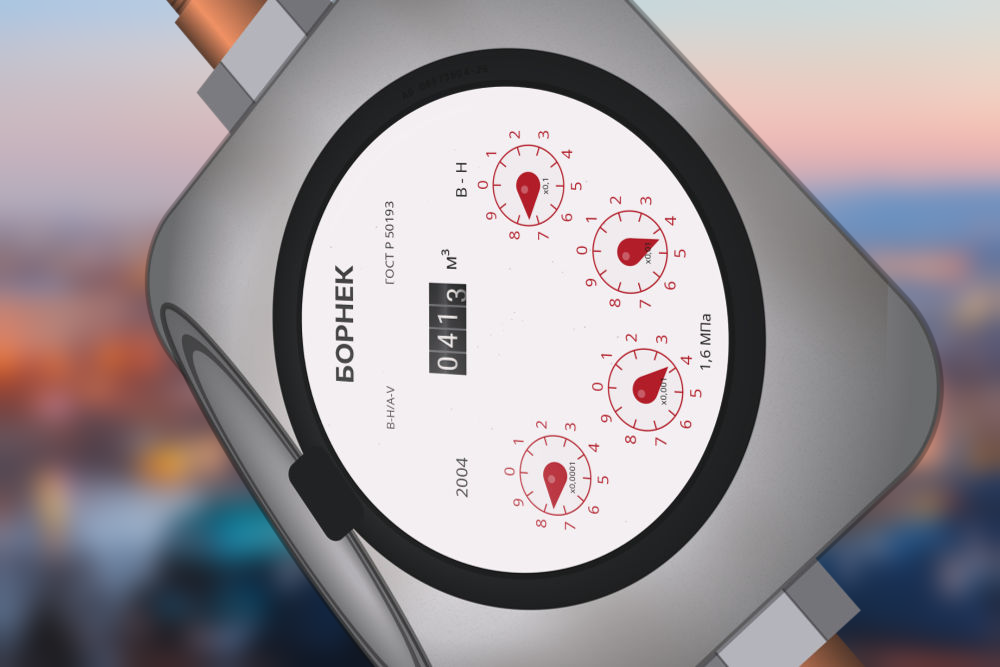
value=412.7437 unit=m³
